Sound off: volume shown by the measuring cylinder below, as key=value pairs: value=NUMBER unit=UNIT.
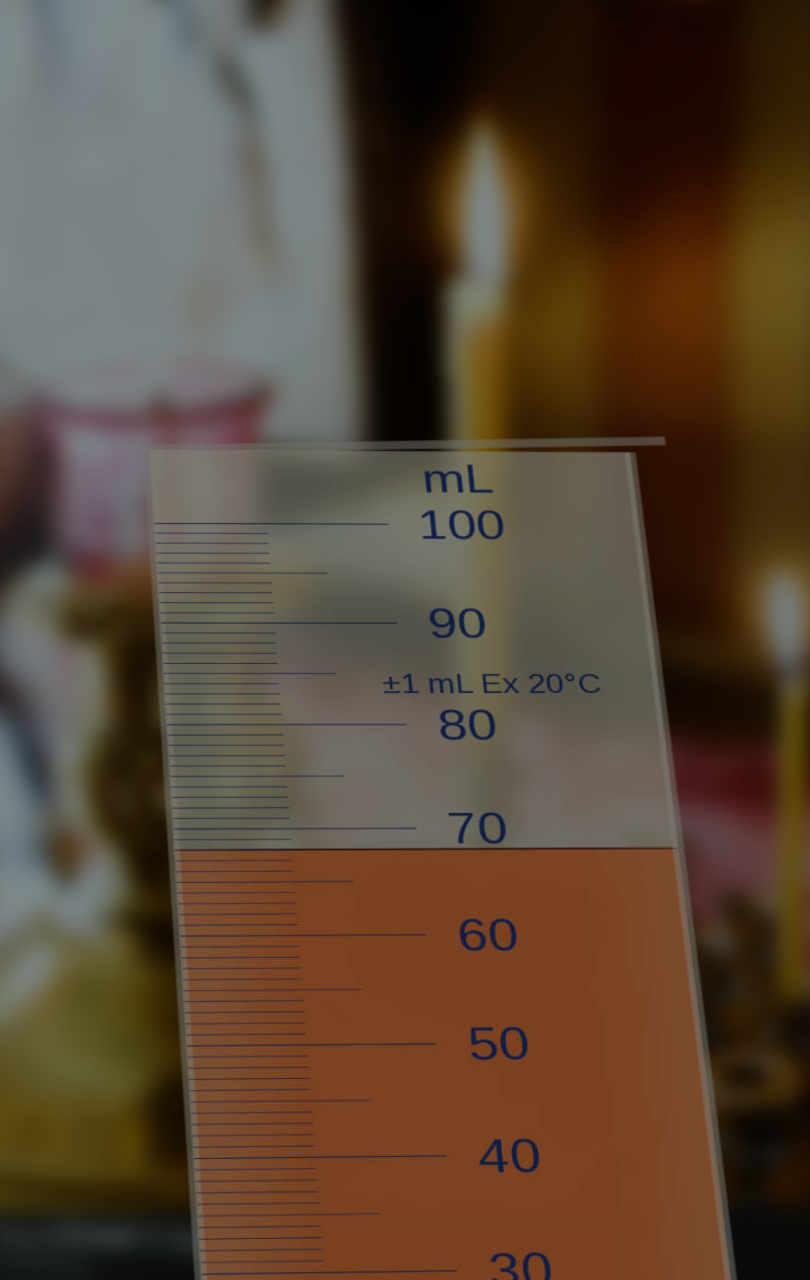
value=68 unit=mL
